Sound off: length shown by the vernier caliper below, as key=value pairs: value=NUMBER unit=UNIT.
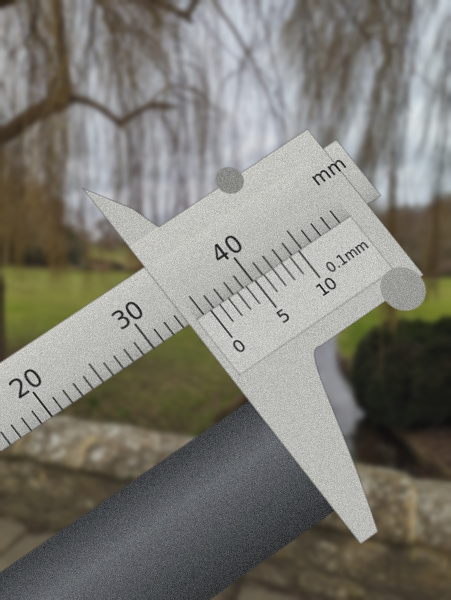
value=35.7 unit=mm
